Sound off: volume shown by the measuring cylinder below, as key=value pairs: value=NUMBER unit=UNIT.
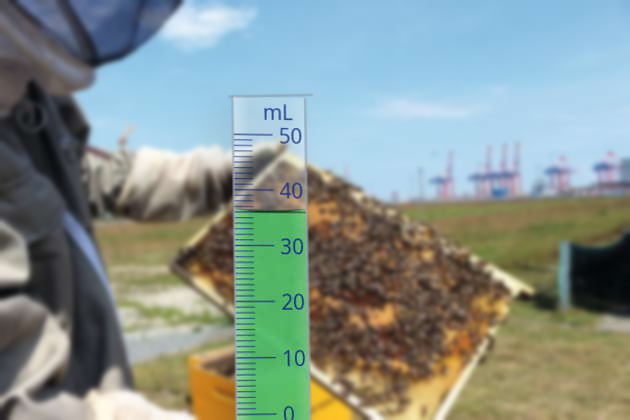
value=36 unit=mL
